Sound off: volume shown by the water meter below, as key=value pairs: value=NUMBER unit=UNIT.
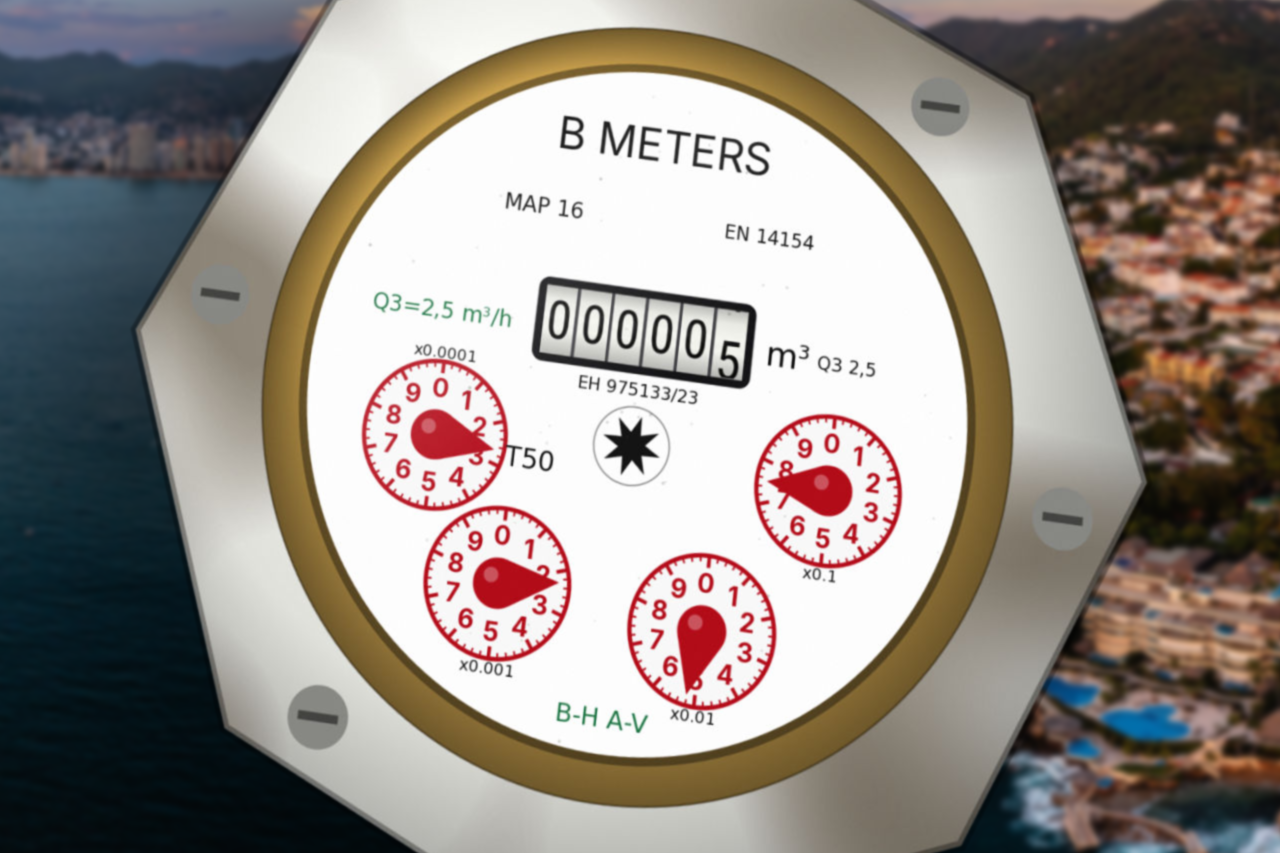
value=4.7522 unit=m³
